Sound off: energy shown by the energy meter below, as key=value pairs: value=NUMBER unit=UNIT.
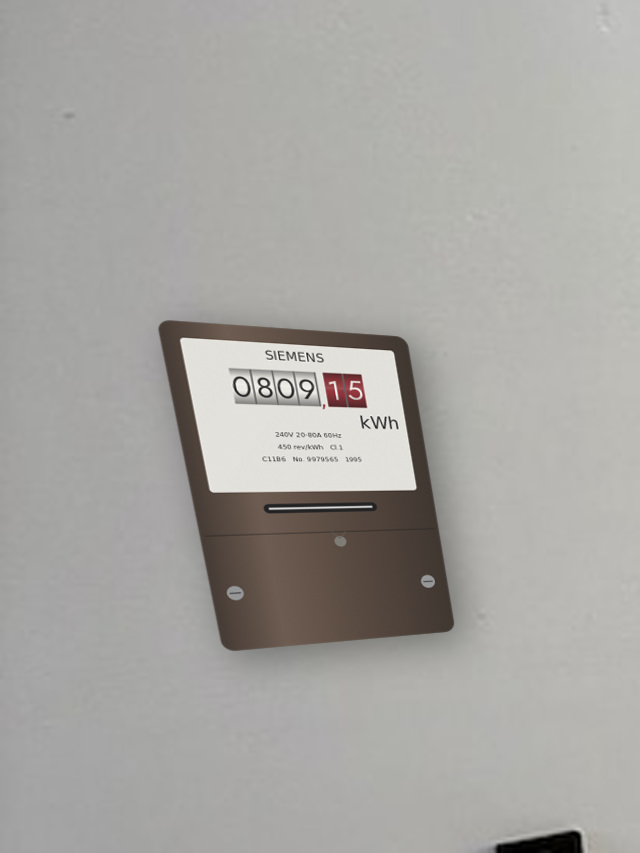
value=809.15 unit=kWh
